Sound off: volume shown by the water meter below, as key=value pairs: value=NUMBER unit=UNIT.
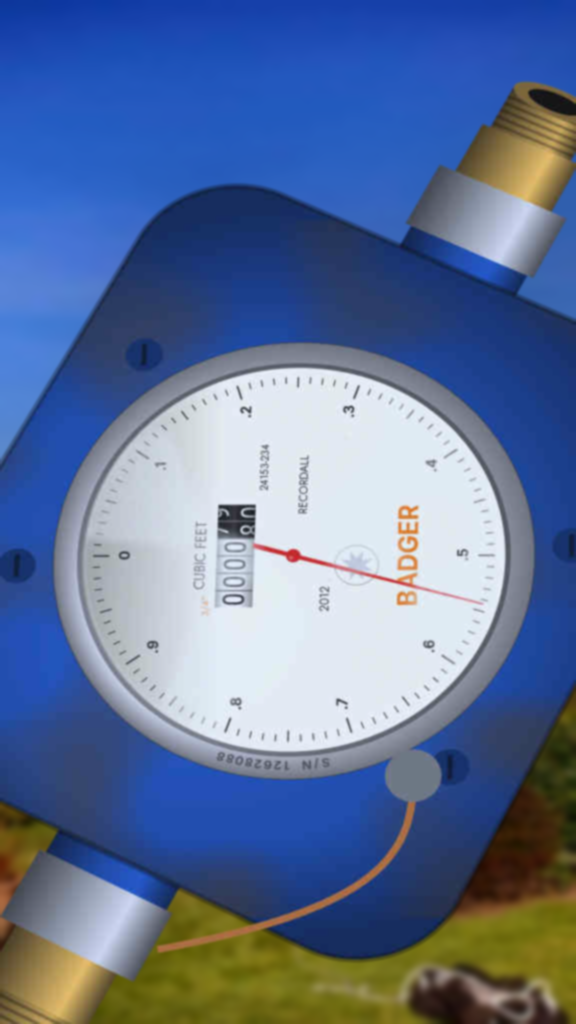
value=79.54 unit=ft³
